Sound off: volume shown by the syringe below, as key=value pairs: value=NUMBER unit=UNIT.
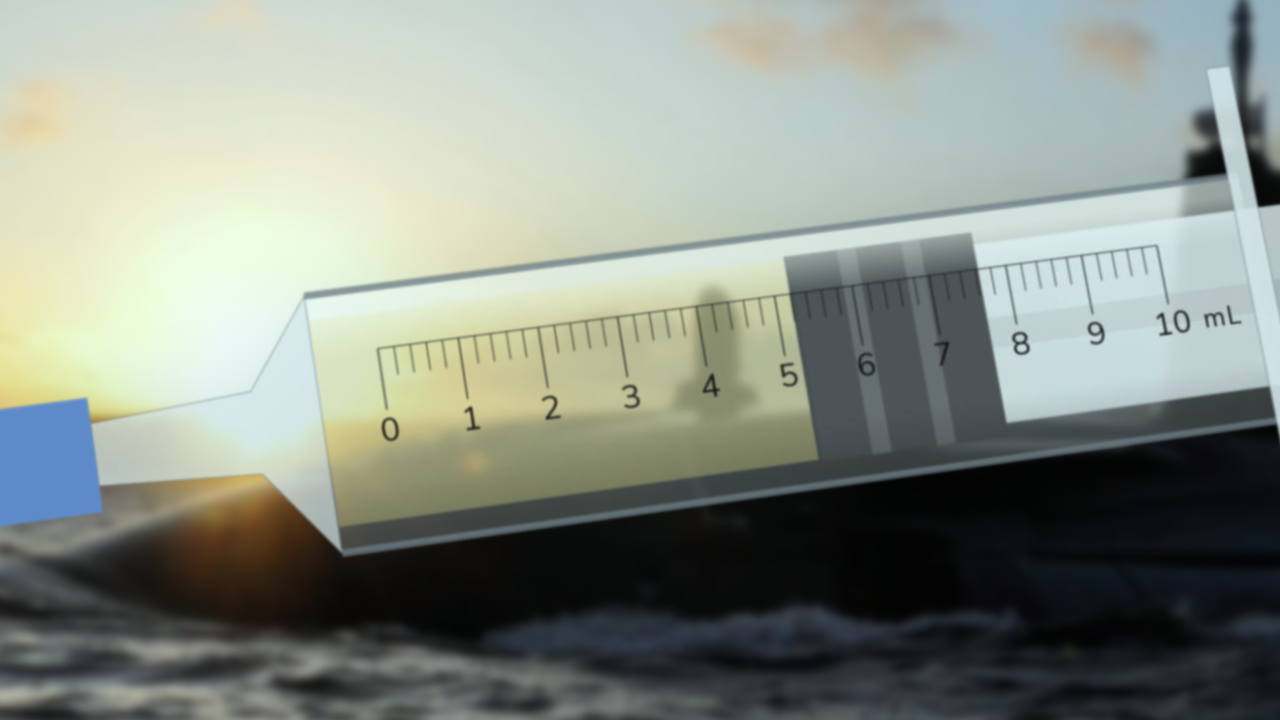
value=5.2 unit=mL
